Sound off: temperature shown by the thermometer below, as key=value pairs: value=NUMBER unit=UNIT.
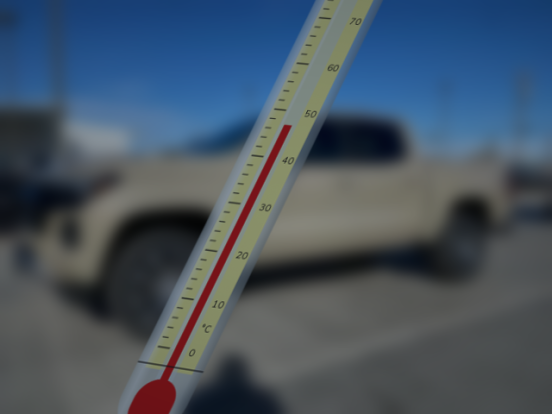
value=47 unit=°C
